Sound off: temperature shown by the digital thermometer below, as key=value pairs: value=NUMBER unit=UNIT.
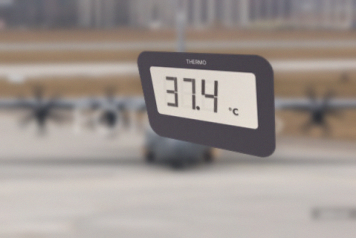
value=37.4 unit=°C
